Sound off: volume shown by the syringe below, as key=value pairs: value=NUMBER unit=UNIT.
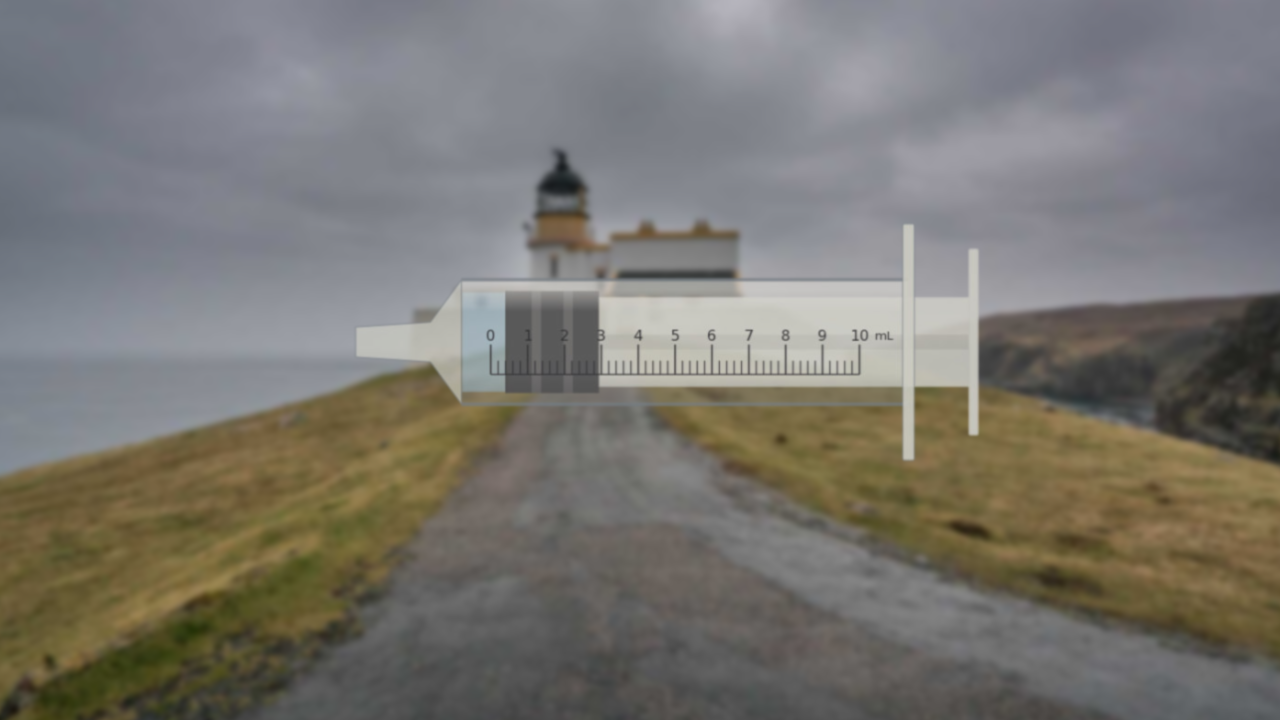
value=0.4 unit=mL
